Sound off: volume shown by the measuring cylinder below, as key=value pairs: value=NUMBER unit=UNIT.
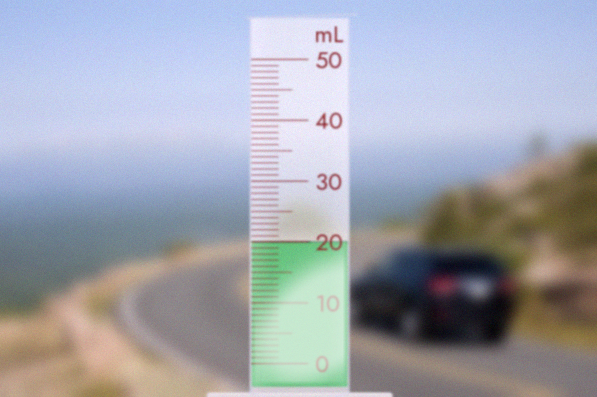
value=20 unit=mL
